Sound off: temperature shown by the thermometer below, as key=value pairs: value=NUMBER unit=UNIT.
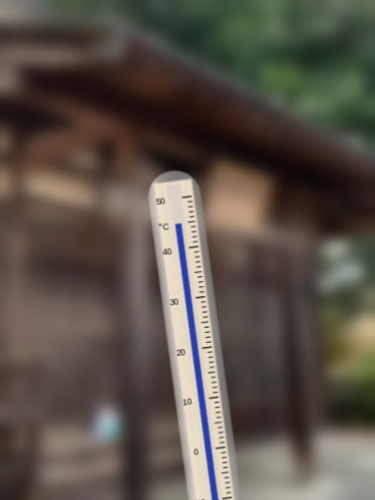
value=45 unit=°C
